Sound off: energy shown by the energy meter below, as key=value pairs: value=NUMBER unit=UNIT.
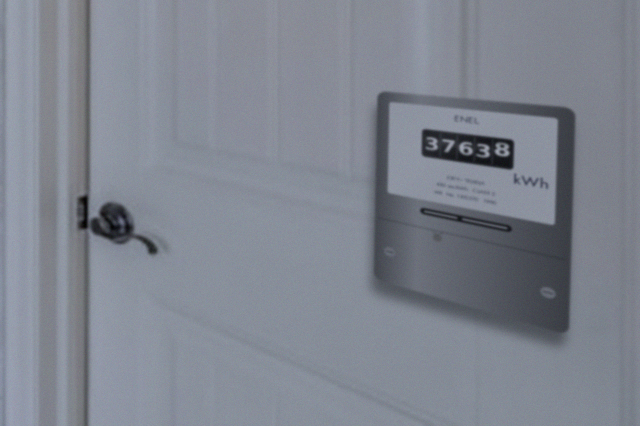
value=37638 unit=kWh
